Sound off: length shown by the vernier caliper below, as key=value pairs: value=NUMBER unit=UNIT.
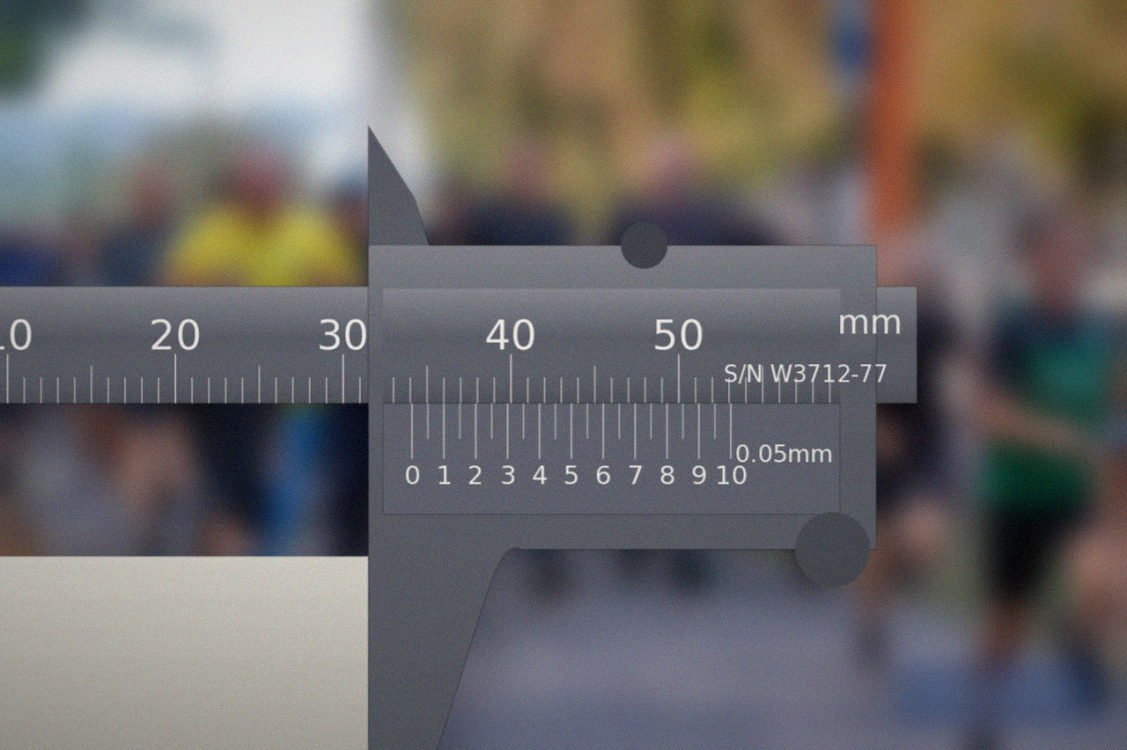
value=34.1 unit=mm
